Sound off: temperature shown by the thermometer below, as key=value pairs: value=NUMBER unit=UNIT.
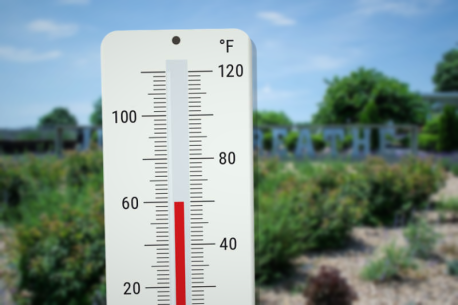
value=60 unit=°F
